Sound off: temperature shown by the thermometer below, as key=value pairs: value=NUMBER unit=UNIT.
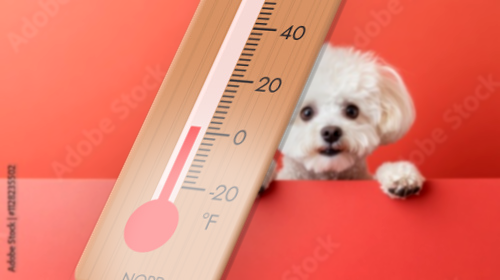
value=2 unit=°F
